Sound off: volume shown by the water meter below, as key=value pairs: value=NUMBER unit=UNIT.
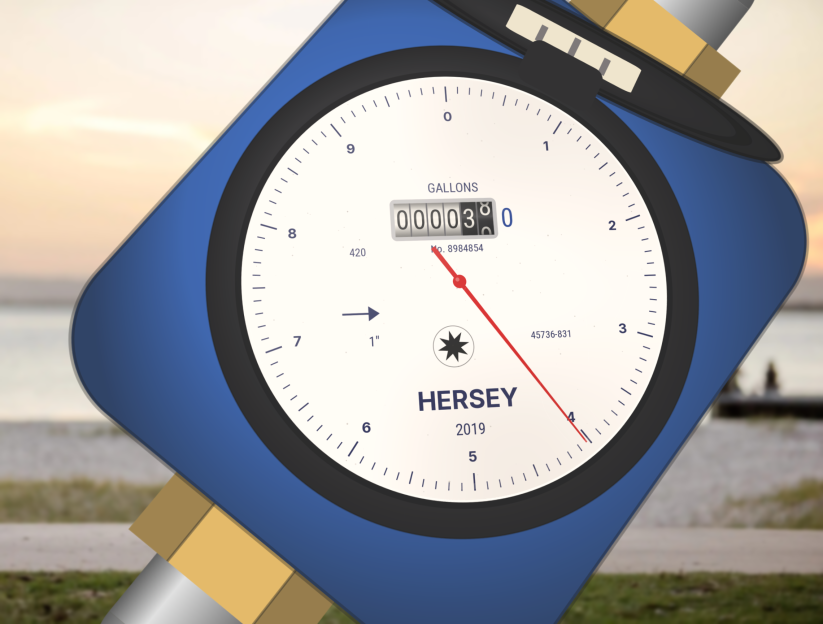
value=384.0 unit=gal
